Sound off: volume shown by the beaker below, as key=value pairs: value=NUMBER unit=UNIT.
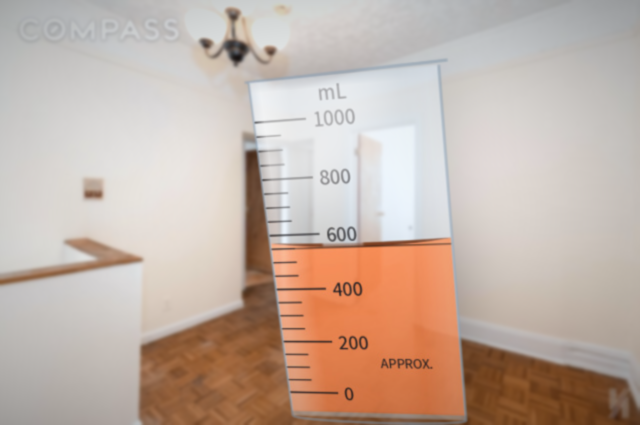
value=550 unit=mL
